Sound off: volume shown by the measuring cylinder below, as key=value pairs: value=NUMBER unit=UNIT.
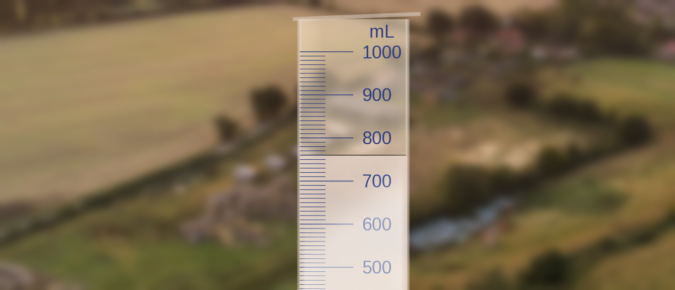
value=760 unit=mL
